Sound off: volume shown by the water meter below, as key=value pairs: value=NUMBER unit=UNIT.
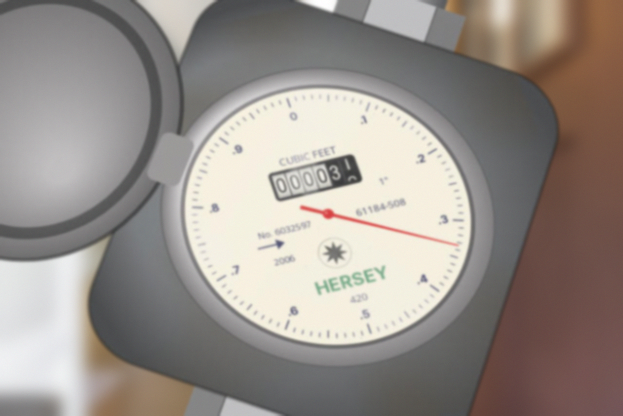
value=31.33 unit=ft³
